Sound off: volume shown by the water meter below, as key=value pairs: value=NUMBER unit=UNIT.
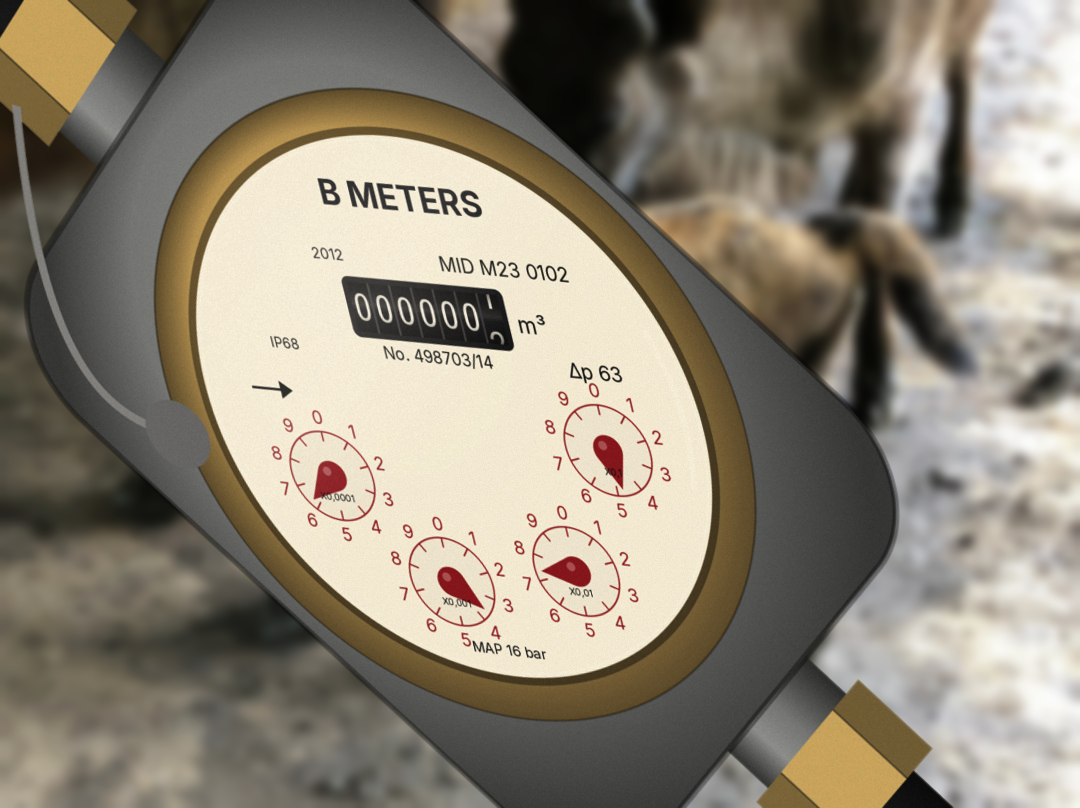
value=1.4736 unit=m³
